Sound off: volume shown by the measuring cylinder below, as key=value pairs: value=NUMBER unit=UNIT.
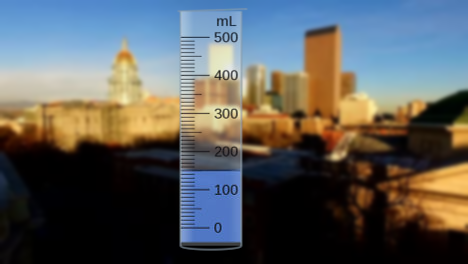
value=150 unit=mL
